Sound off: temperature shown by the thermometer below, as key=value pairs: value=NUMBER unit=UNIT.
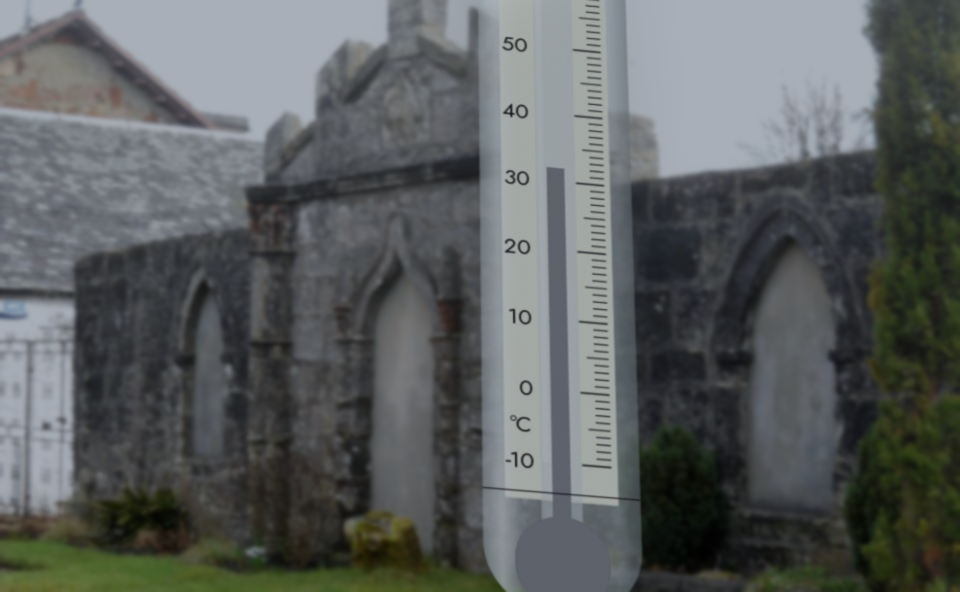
value=32 unit=°C
